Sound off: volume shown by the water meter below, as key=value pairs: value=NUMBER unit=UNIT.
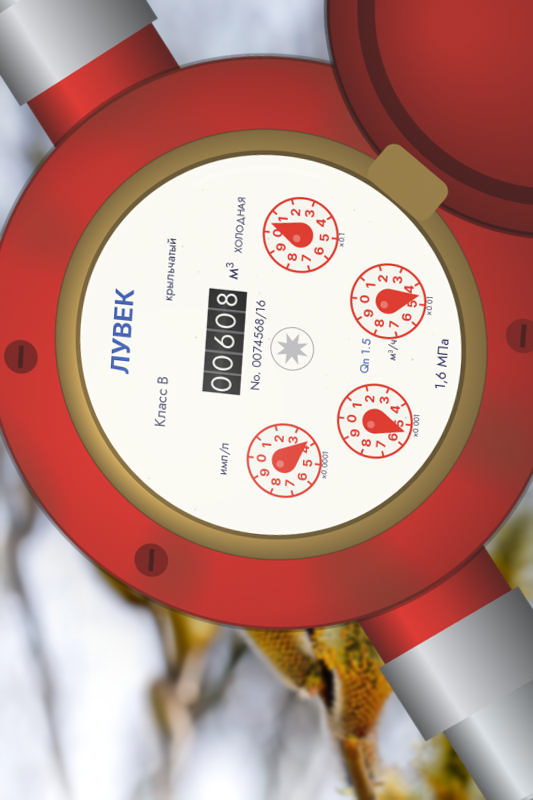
value=608.0453 unit=m³
